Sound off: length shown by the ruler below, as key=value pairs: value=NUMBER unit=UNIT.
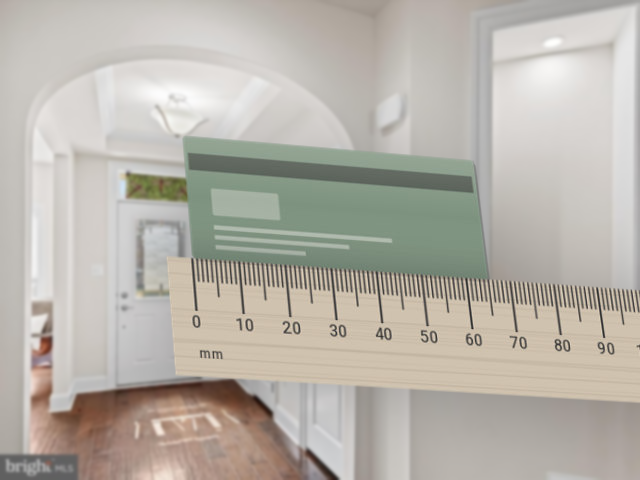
value=65 unit=mm
